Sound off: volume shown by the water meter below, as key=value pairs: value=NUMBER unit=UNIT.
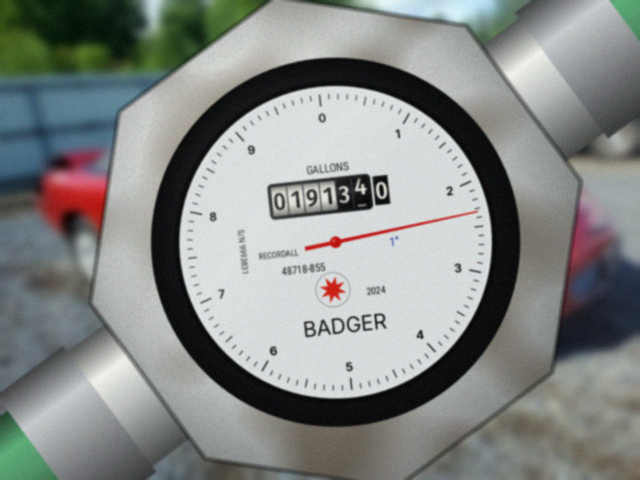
value=191342.3 unit=gal
